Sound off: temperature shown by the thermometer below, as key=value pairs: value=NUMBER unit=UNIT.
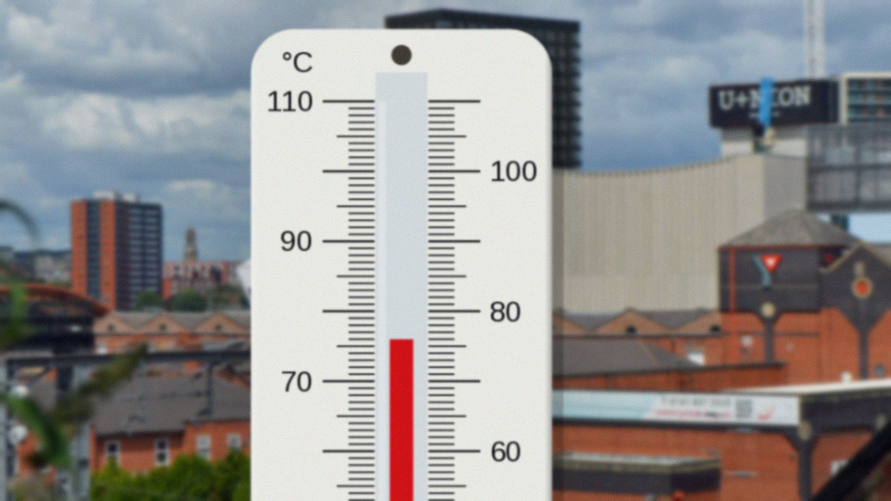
value=76 unit=°C
